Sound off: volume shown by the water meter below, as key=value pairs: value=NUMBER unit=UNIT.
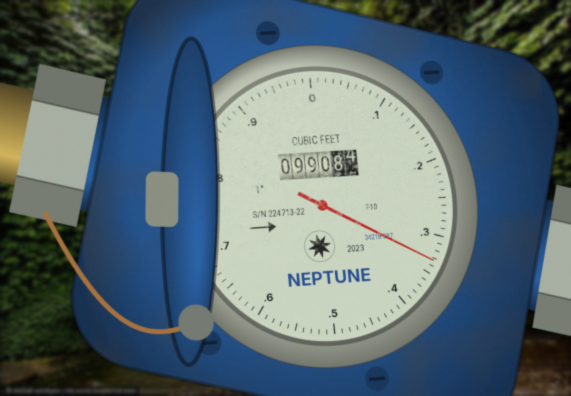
value=99084.33 unit=ft³
